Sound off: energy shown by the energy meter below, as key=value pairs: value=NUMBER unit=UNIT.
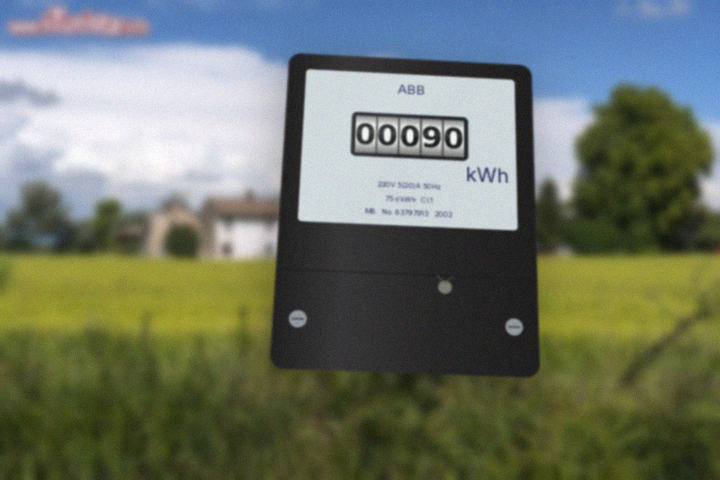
value=90 unit=kWh
